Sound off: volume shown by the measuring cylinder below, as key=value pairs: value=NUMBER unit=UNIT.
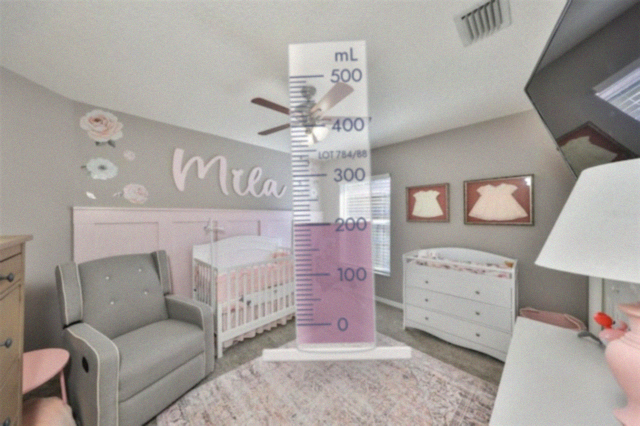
value=200 unit=mL
